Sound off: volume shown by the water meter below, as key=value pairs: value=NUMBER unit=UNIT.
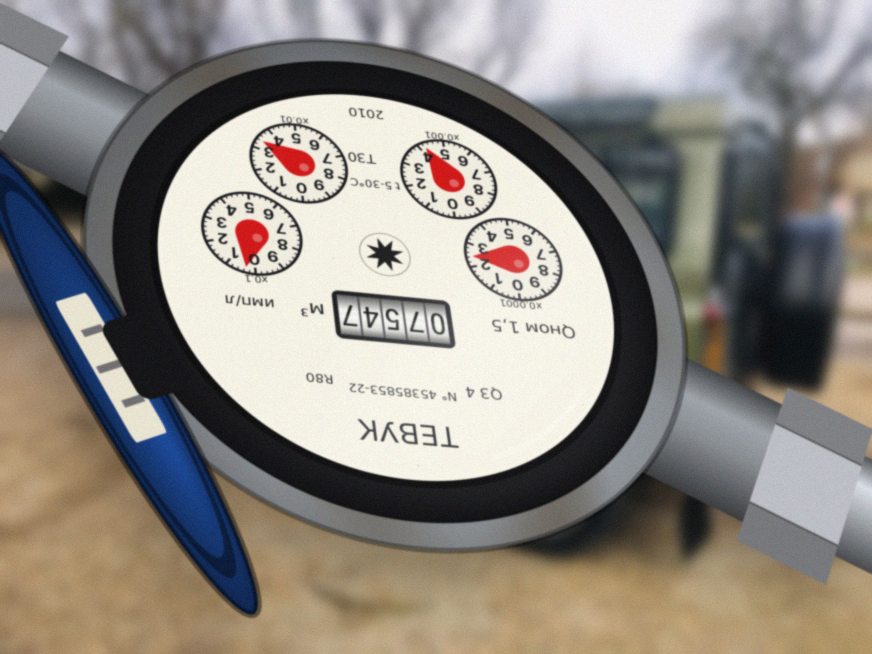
value=7547.0342 unit=m³
